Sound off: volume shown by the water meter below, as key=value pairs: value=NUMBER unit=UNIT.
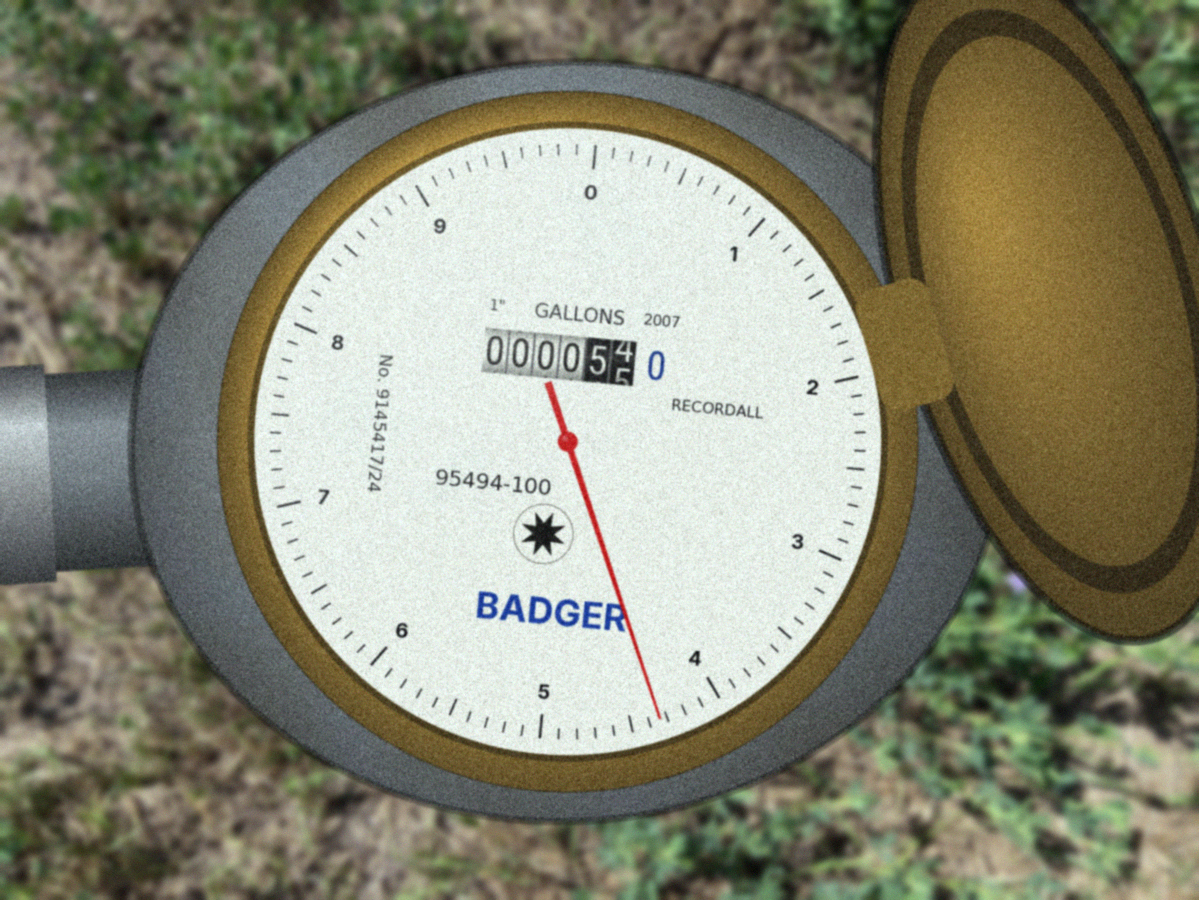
value=544.3 unit=gal
